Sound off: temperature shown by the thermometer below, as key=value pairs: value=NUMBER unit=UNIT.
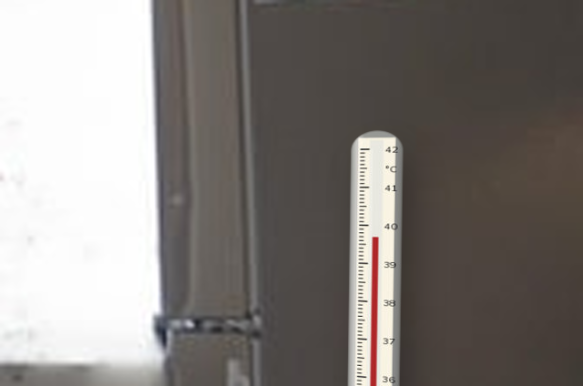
value=39.7 unit=°C
